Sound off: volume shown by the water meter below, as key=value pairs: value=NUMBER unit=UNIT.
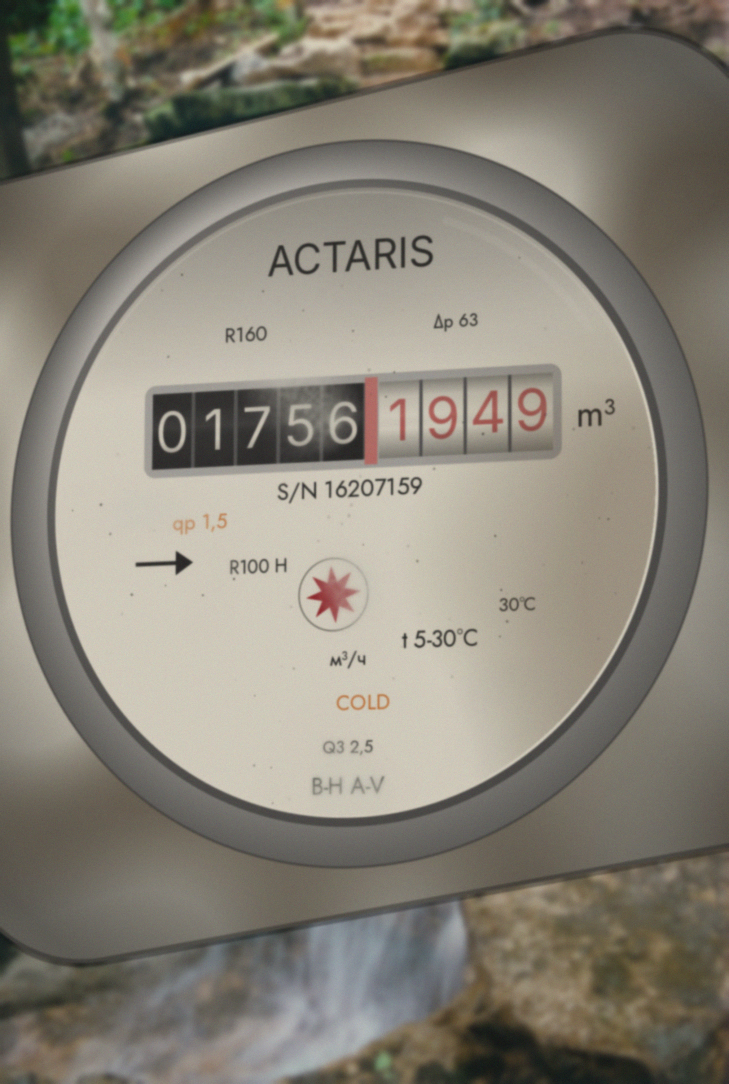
value=1756.1949 unit=m³
